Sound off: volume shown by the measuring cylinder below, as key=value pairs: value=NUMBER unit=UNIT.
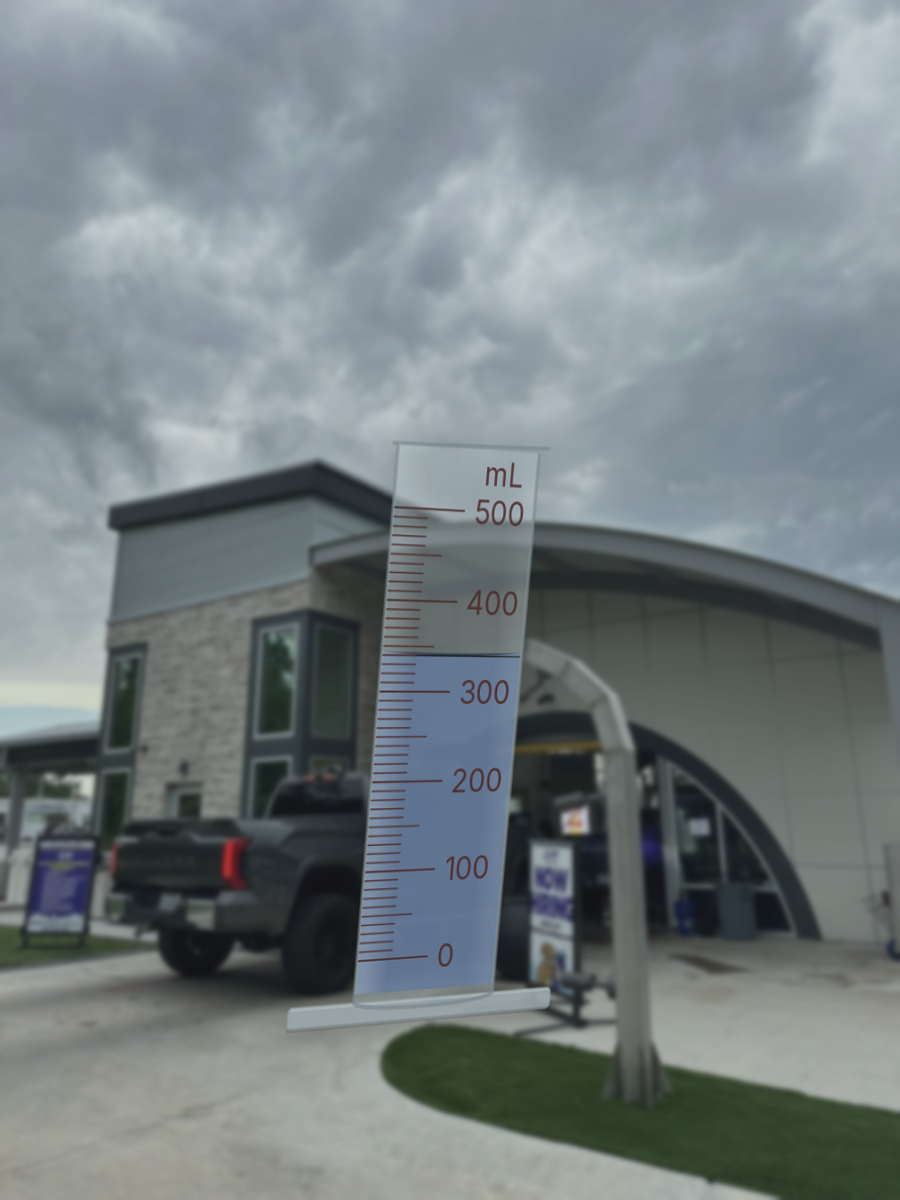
value=340 unit=mL
